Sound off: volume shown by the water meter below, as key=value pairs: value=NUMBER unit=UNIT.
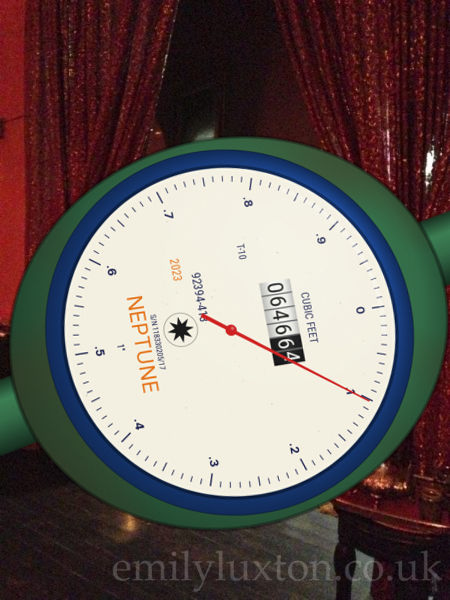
value=64664.10 unit=ft³
